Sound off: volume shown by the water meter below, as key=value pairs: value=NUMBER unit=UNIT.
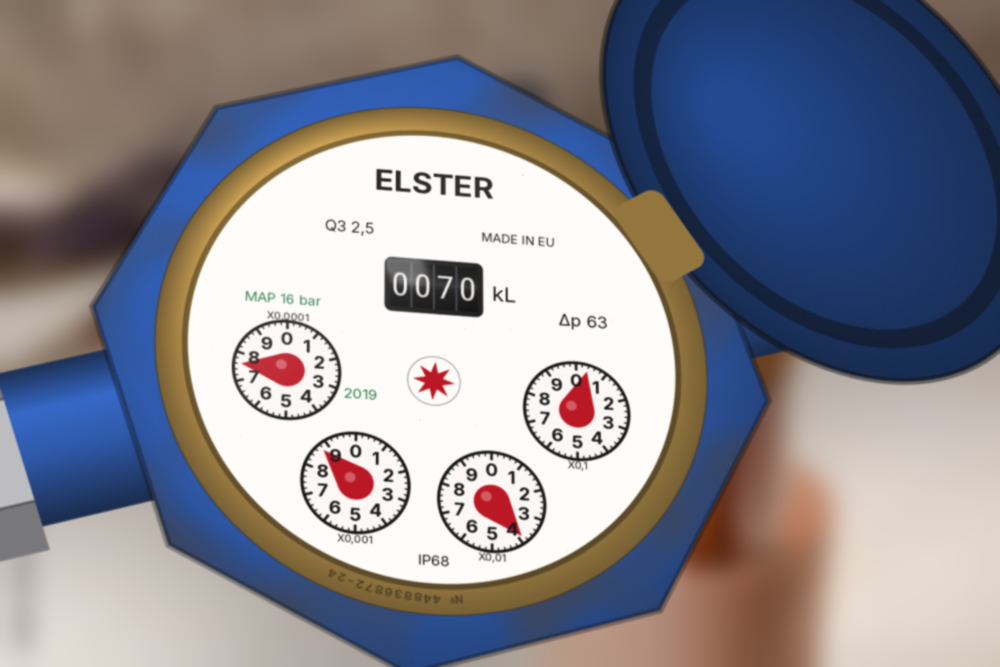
value=70.0387 unit=kL
